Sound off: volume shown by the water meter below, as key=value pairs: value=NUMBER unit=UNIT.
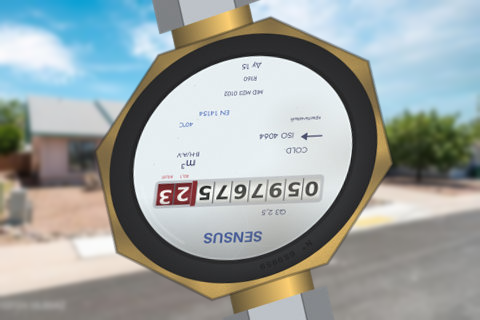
value=597675.23 unit=m³
